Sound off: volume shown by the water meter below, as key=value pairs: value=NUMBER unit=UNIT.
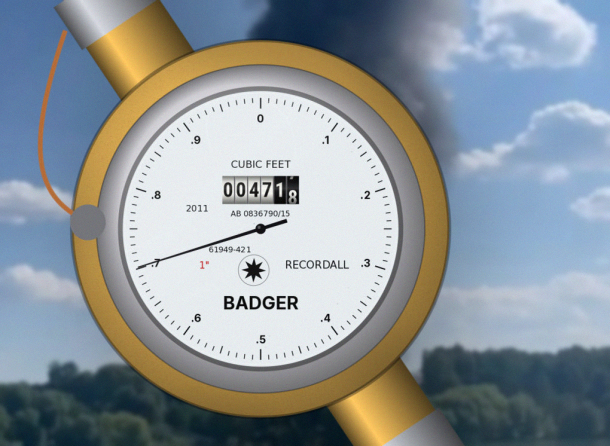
value=4717.70 unit=ft³
